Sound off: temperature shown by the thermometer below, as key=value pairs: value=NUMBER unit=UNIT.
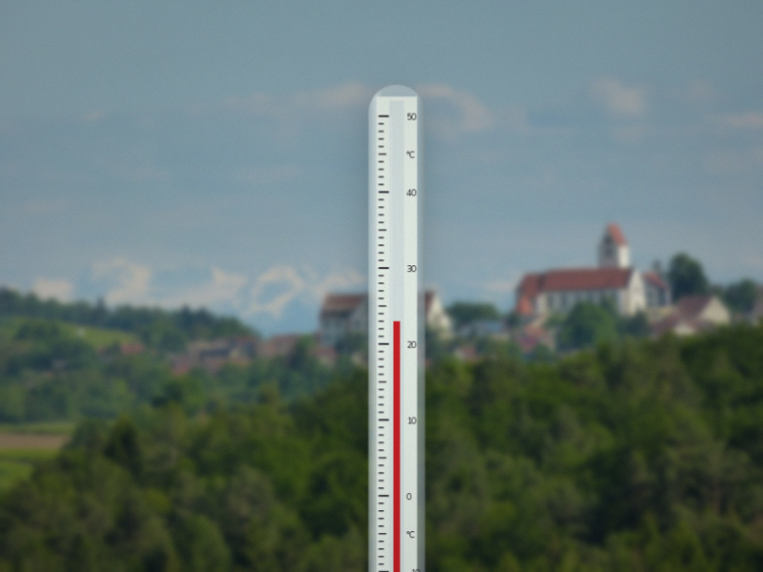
value=23 unit=°C
